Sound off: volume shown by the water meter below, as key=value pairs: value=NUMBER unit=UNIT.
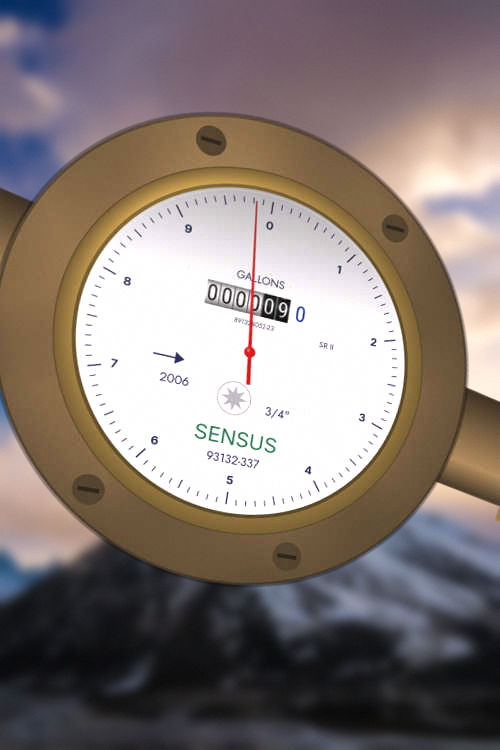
value=89.8 unit=gal
